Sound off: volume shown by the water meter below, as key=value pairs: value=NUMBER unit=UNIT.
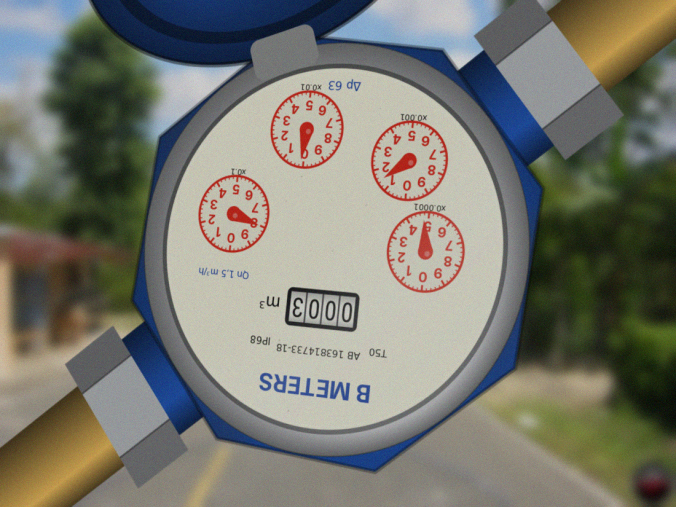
value=3.8014 unit=m³
